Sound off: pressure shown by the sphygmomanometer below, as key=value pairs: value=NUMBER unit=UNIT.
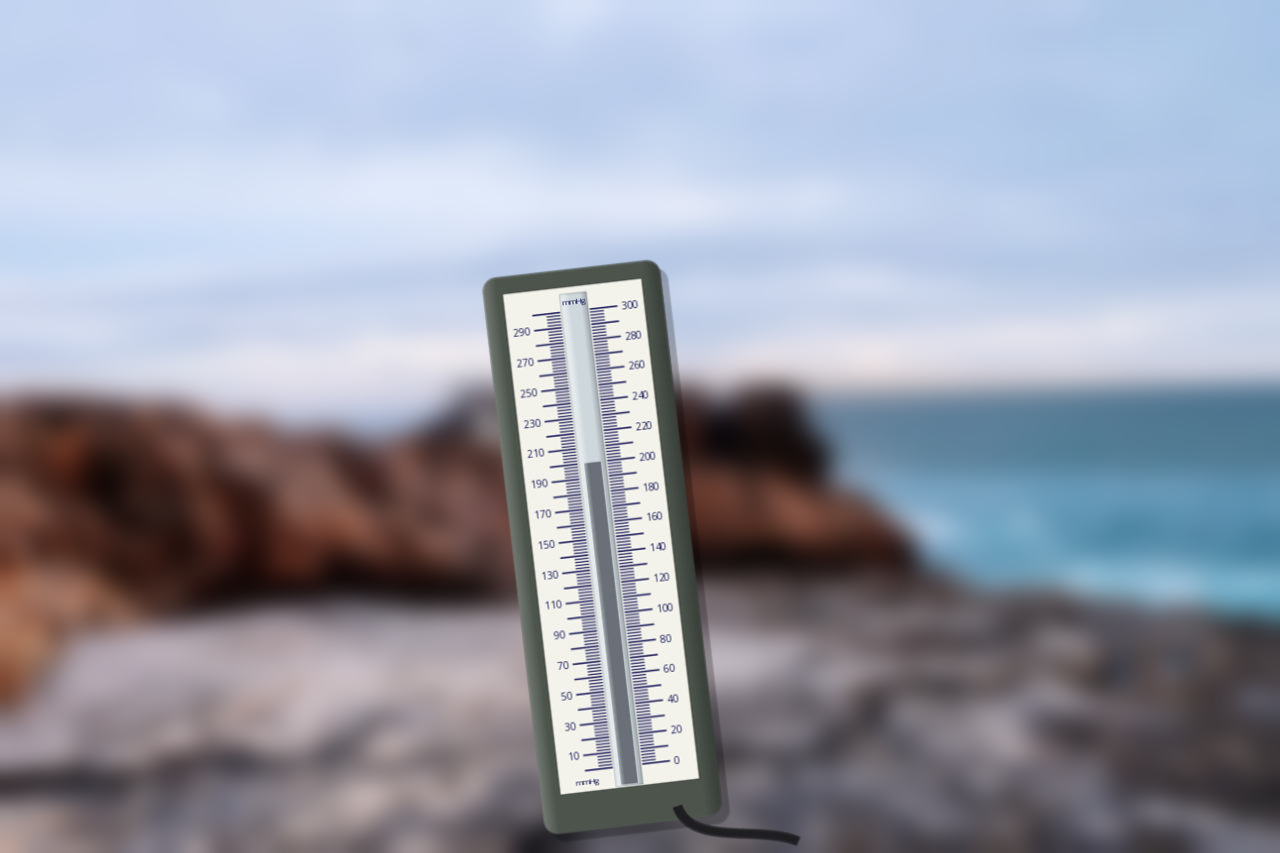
value=200 unit=mmHg
